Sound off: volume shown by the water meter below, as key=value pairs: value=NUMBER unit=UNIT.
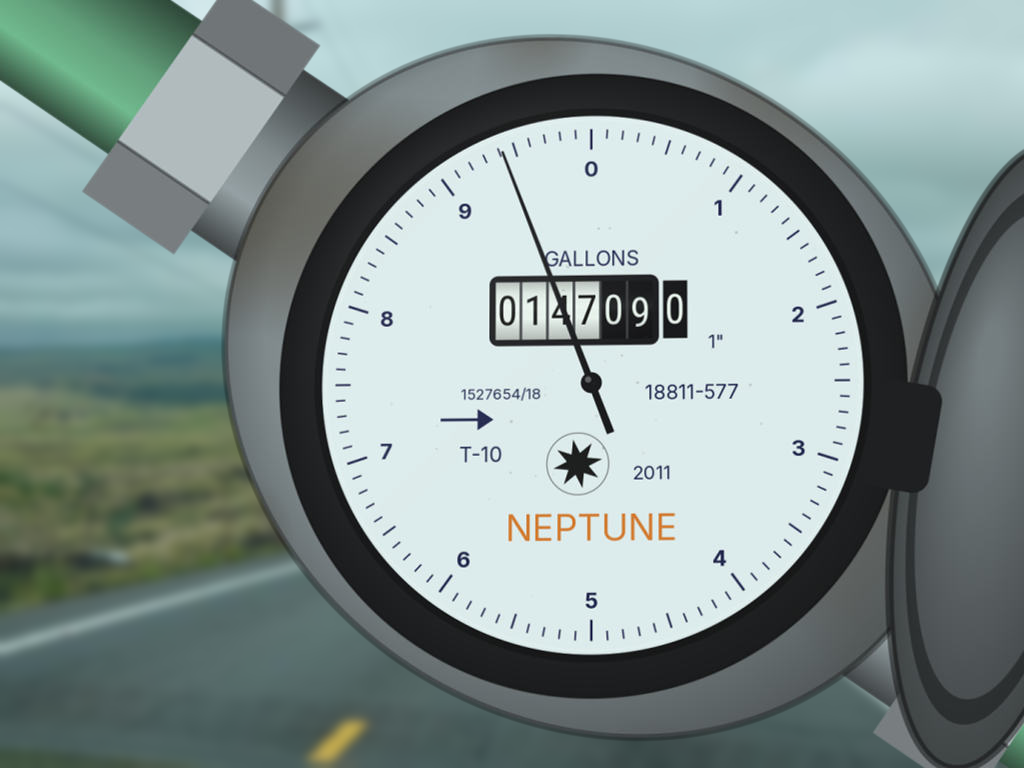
value=147089.4 unit=gal
